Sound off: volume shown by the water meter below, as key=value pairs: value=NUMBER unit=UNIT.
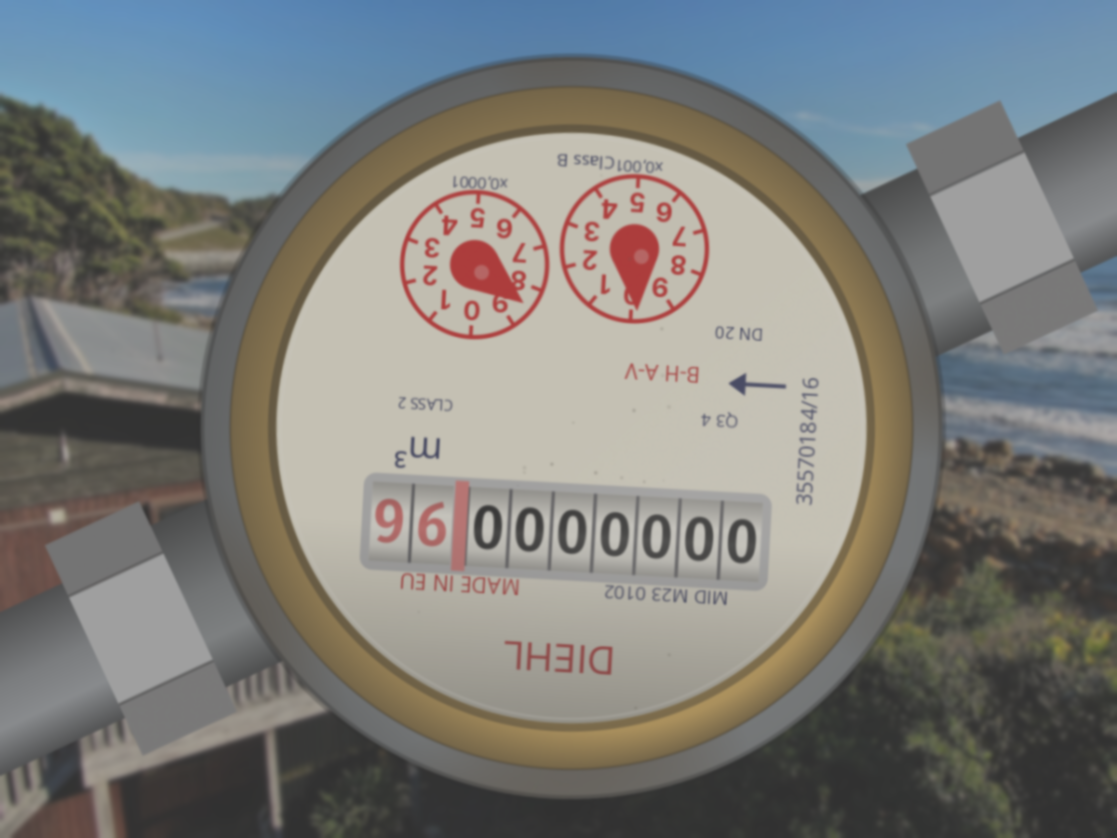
value=0.9598 unit=m³
